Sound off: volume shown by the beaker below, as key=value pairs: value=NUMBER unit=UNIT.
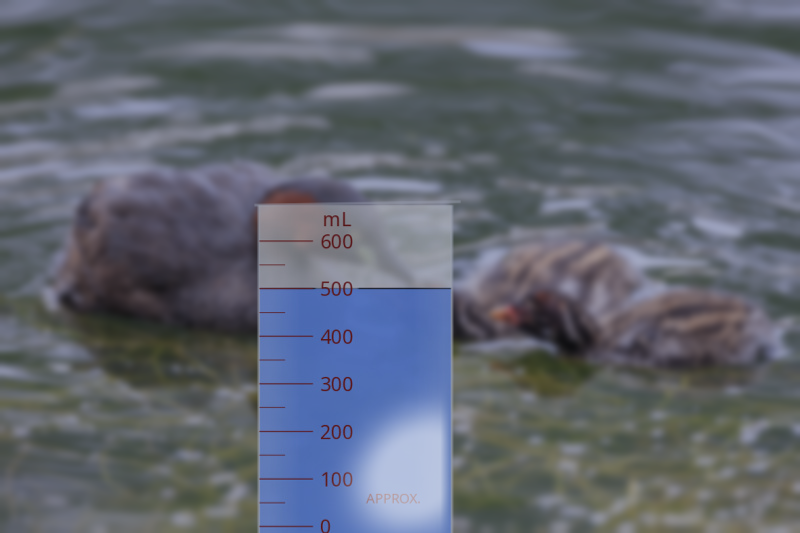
value=500 unit=mL
